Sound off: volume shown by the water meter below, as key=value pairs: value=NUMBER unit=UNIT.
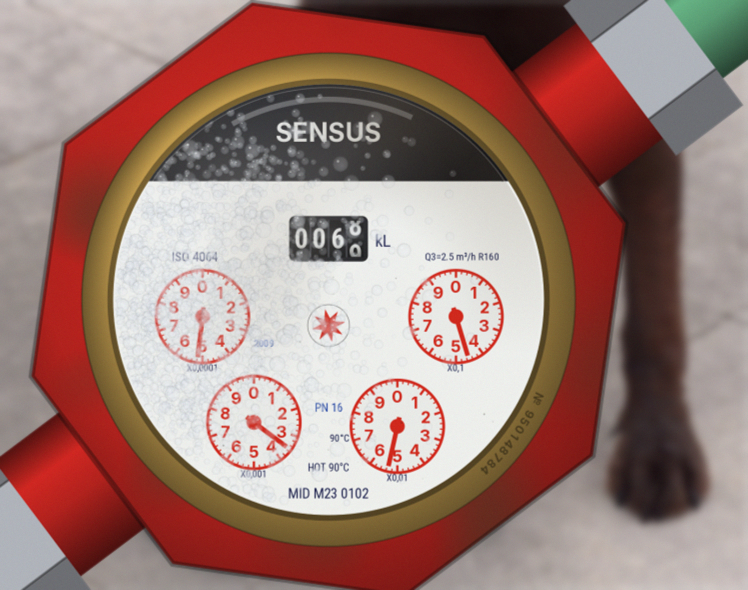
value=68.4535 unit=kL
